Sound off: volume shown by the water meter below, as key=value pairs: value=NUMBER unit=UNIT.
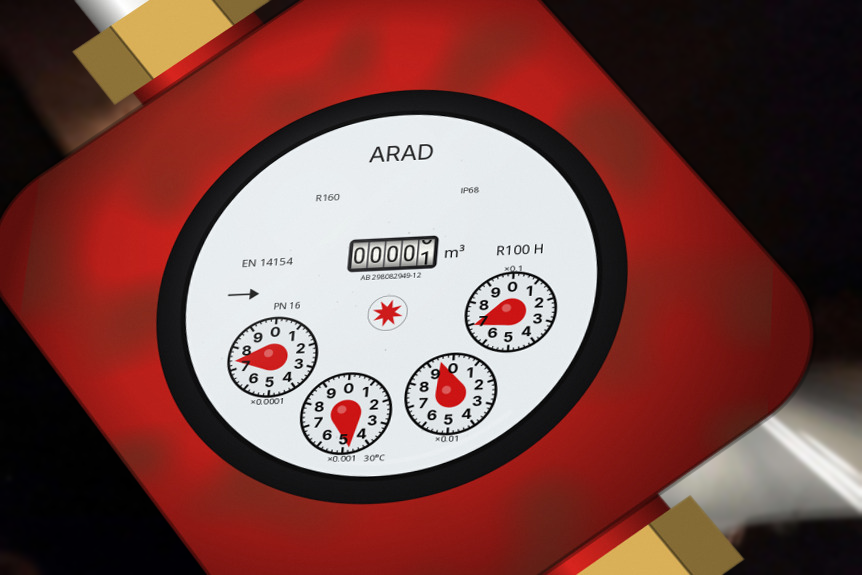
value=0.6947 unit=m³
